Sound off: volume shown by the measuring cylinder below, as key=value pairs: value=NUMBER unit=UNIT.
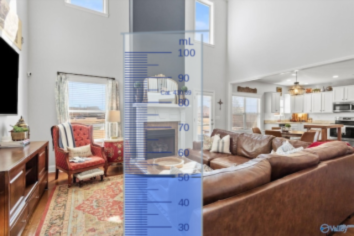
value=50 unit=mL
